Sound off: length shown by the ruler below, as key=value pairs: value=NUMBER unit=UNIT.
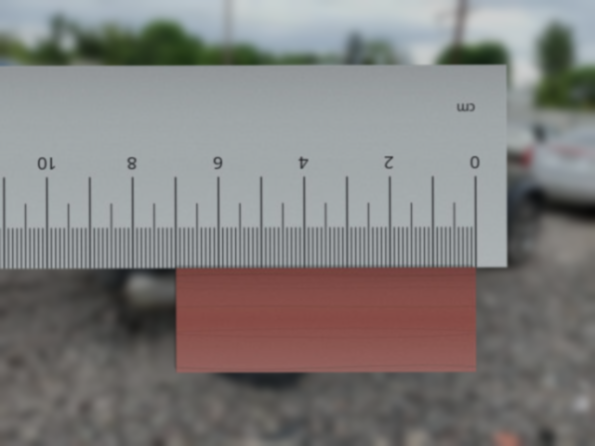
value=7 unit=cm
